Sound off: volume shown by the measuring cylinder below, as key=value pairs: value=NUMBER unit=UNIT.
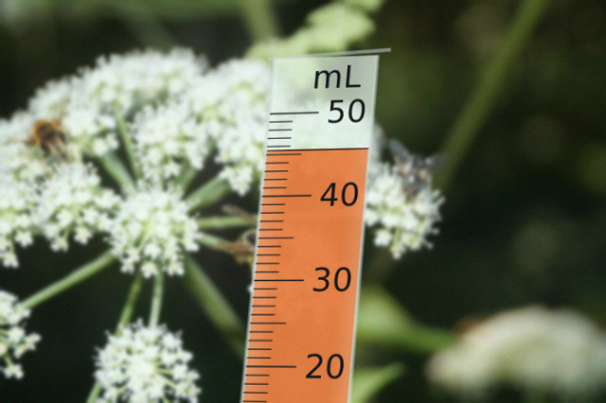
value=45.5 unit=mL
